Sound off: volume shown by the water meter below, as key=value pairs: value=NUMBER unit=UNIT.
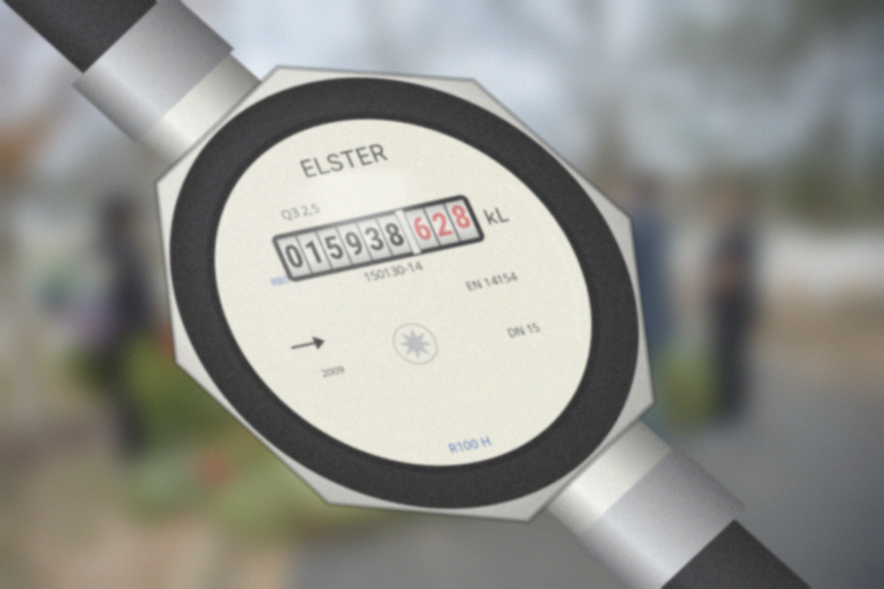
value=15938.628 unit=kL
